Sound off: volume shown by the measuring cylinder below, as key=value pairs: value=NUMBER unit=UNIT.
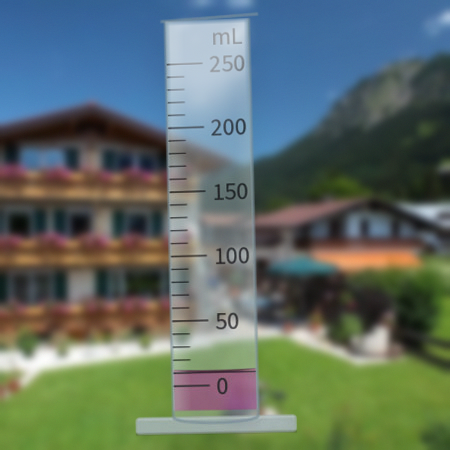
value=10 unit=mL
